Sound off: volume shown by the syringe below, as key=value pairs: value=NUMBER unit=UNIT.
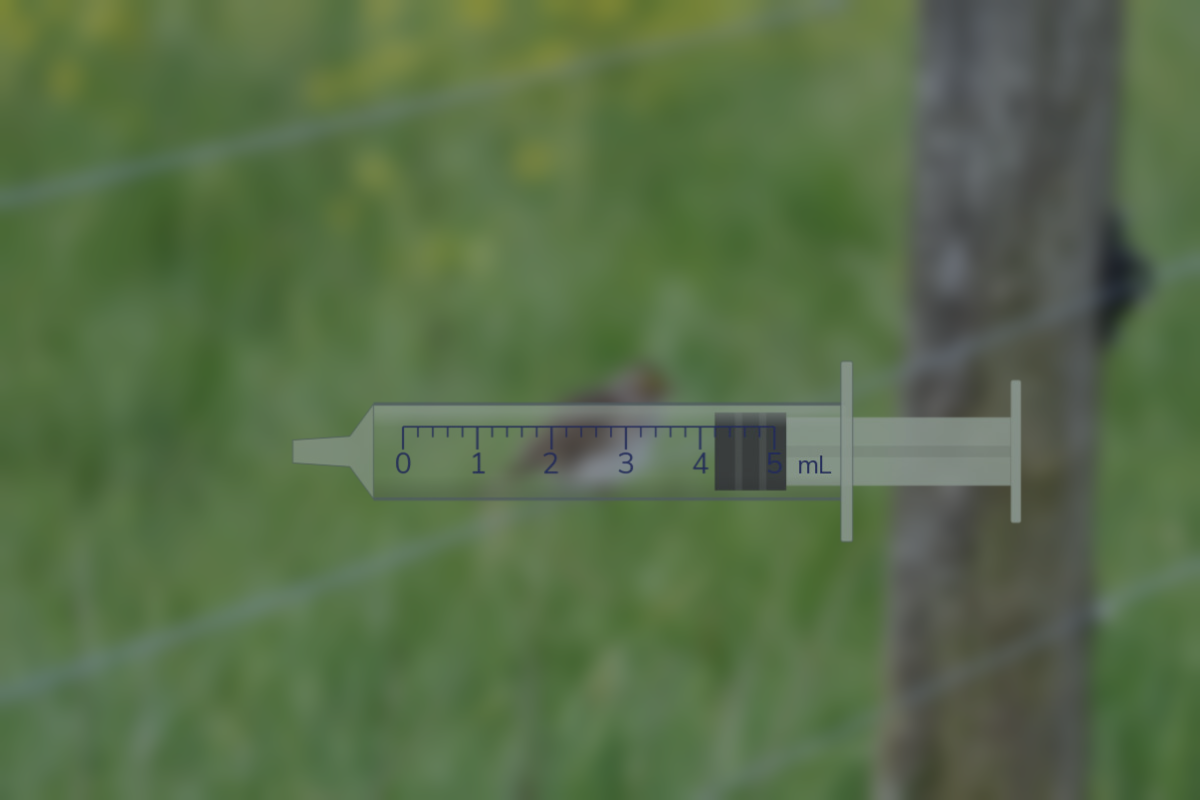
value=4.2 unit=mL
